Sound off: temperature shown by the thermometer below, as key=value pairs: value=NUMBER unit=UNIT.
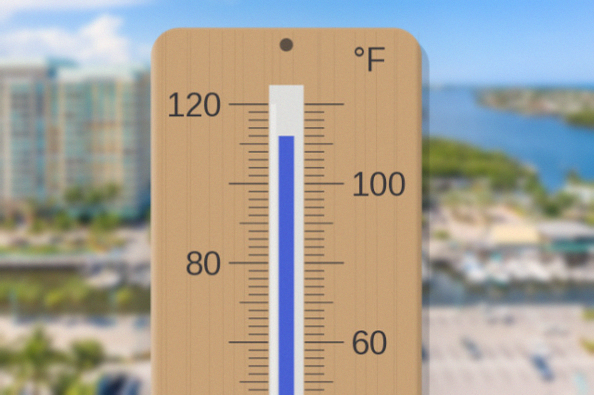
value=112 unit=°F
